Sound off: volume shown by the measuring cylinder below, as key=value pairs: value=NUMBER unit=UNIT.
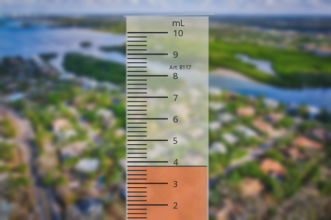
value=3.8 unit=mL
